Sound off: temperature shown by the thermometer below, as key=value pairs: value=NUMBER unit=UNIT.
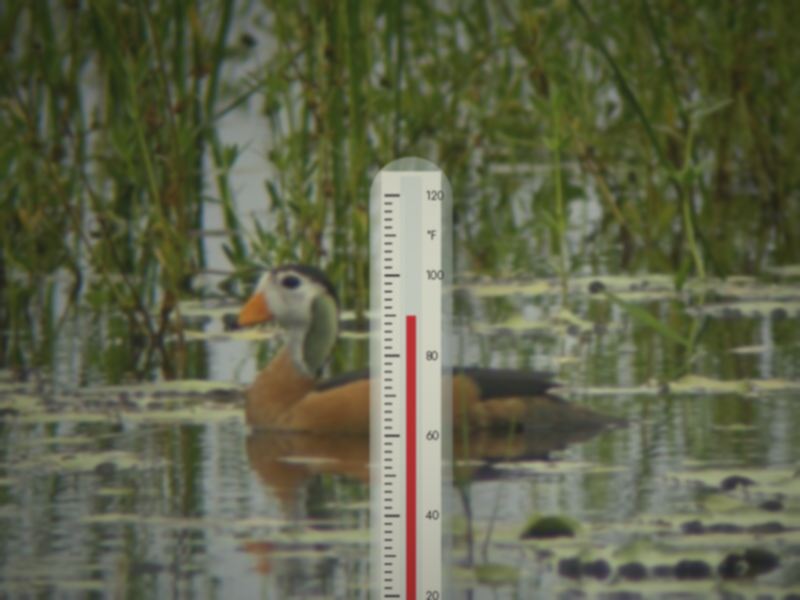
value=90 unit=°F
